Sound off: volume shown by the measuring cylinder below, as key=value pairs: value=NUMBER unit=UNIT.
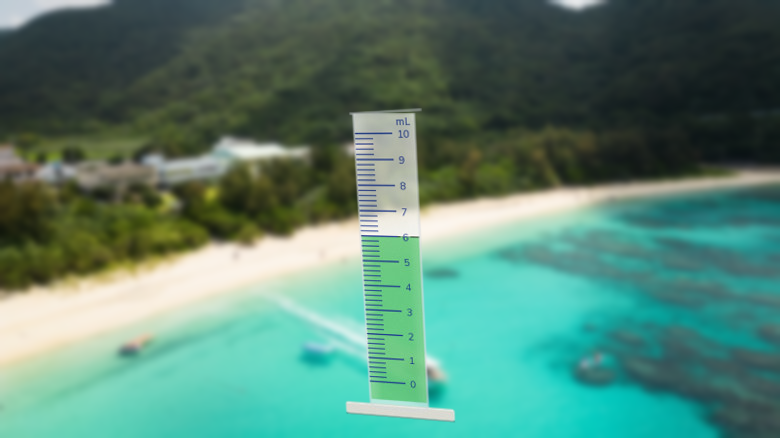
value=6 unit=mL
